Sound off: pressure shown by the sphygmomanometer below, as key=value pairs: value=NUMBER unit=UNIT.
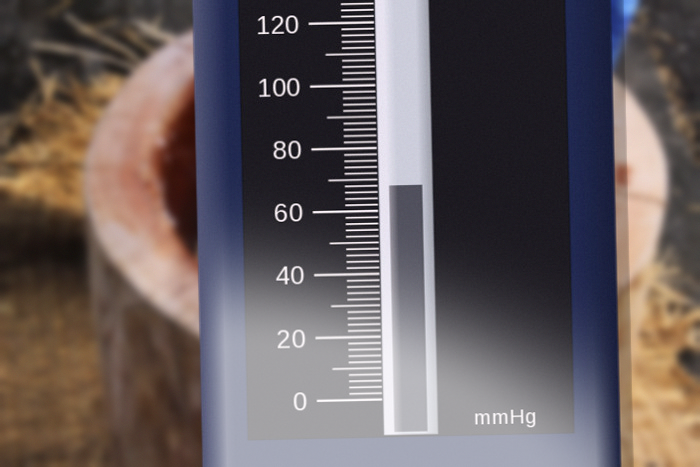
value=68 unit=mmHg
